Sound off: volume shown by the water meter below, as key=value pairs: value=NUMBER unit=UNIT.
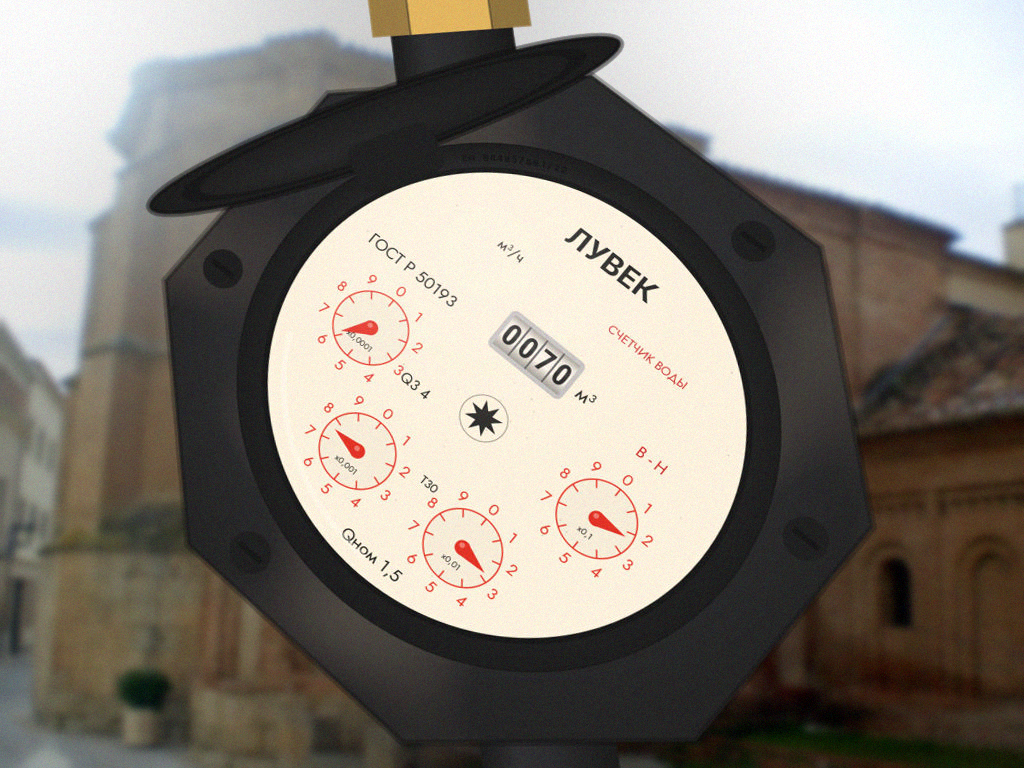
value=70.2276 unit=m³
